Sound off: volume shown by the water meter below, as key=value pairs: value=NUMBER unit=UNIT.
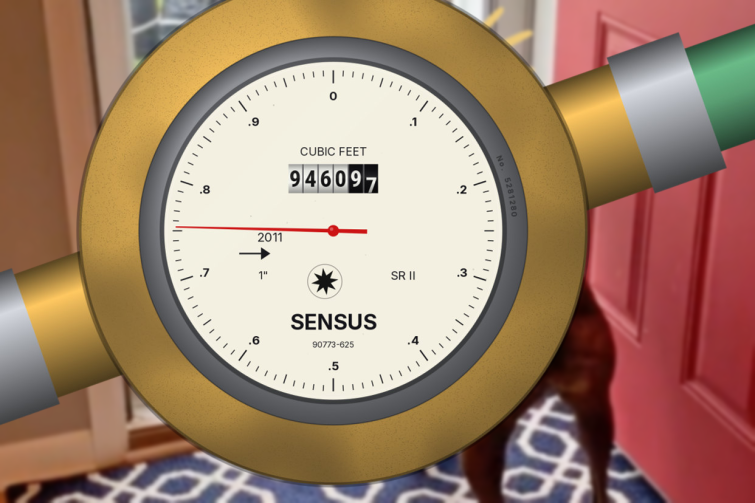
value=946096.75 unit=ft³
